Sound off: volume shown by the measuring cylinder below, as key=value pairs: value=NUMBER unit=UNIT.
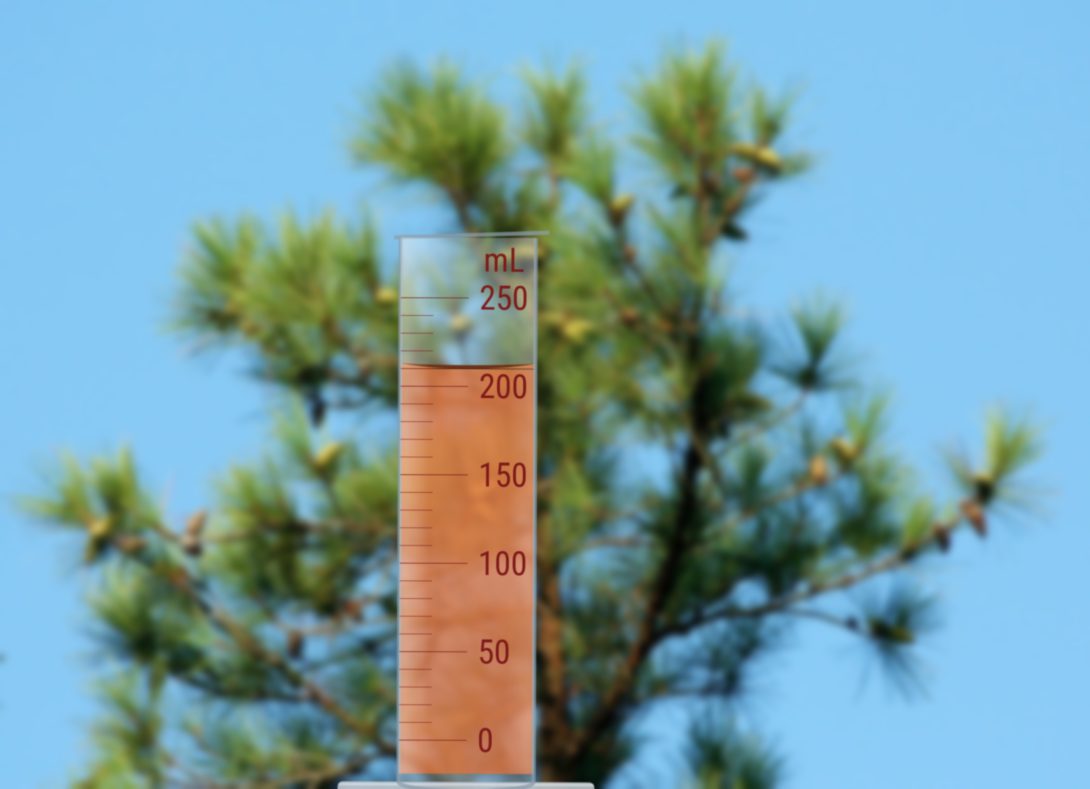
value=210 unit=mL
